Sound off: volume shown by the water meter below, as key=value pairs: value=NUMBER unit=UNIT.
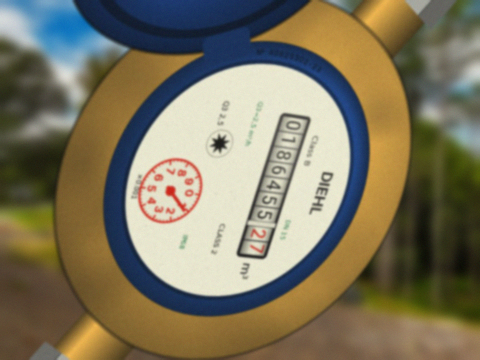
value=186455.271 unit=m³
